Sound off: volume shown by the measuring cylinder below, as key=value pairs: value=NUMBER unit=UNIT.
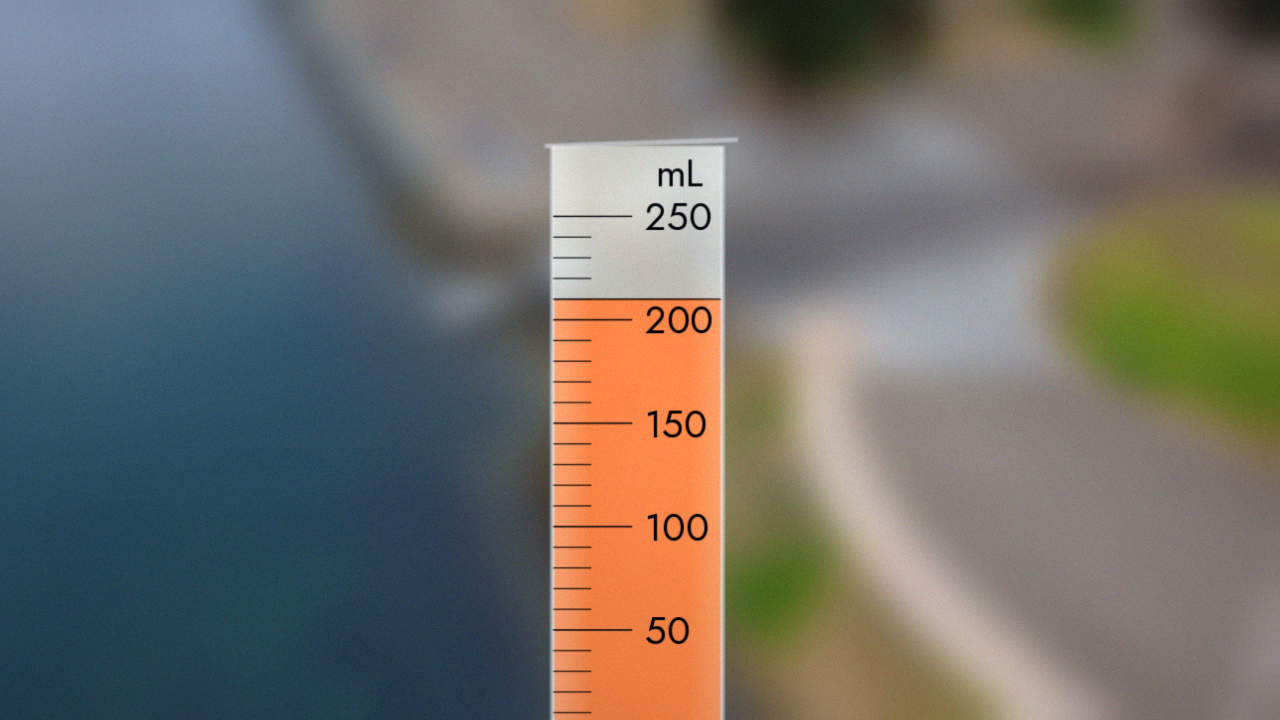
value=210 unit=mL
